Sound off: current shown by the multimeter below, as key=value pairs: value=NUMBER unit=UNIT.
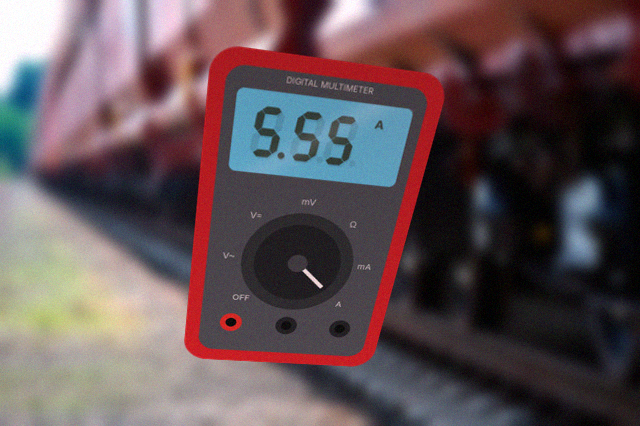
value=5.55 unit=A
